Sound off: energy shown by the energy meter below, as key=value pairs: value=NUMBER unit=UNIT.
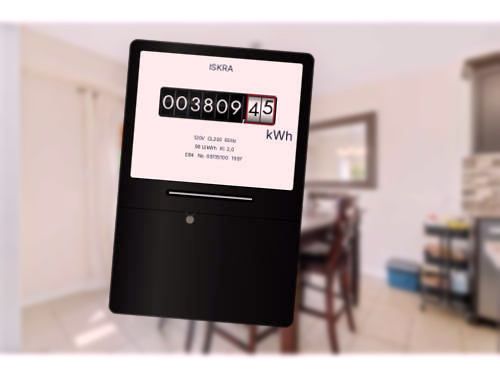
value=3809.45 unit=kWh
